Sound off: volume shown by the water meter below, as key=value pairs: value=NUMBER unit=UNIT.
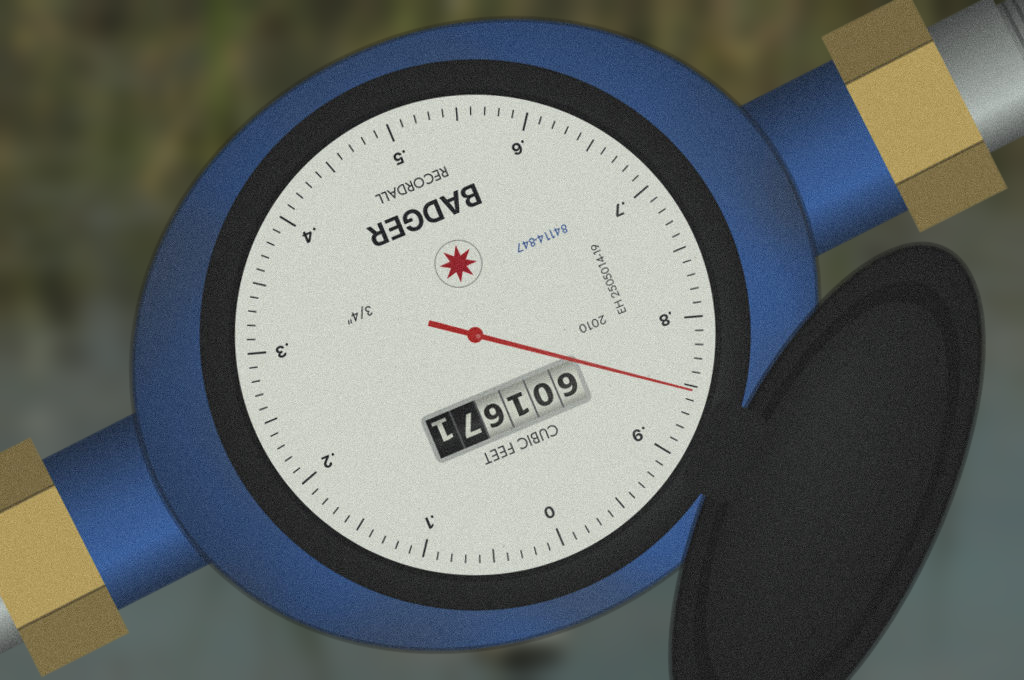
value=601670.85 unit=ft³
